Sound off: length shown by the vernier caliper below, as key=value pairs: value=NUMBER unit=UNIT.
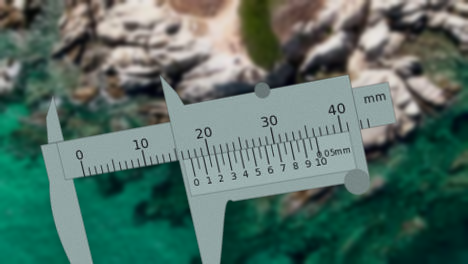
value=17.2 unit=mm
